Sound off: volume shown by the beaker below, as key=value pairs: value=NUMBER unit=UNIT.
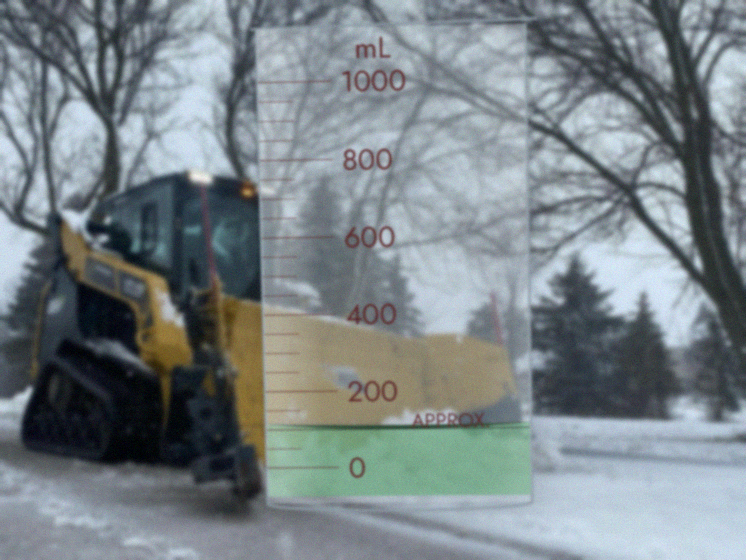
value=100 unit=mL
